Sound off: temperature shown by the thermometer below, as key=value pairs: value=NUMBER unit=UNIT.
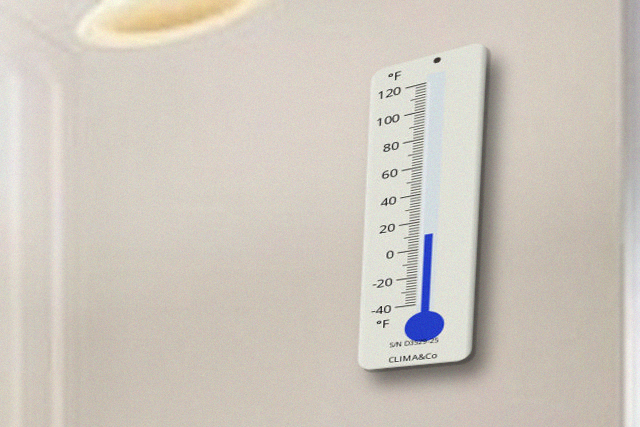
value=10 unit=°F
